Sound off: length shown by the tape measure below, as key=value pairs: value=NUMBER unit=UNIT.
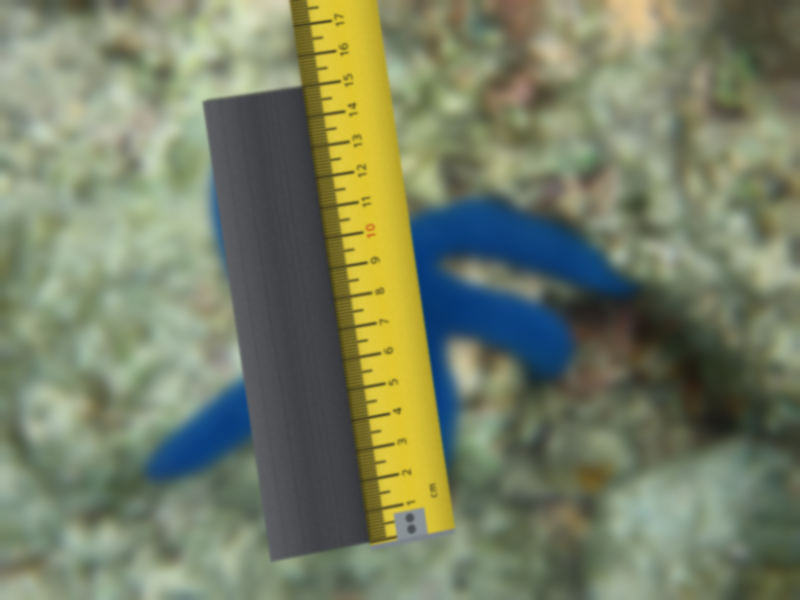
value=15 unit=cm
